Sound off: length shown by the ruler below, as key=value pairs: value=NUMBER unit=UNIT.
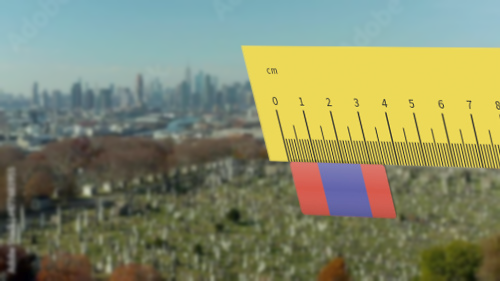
value=3.5 unit=cm
